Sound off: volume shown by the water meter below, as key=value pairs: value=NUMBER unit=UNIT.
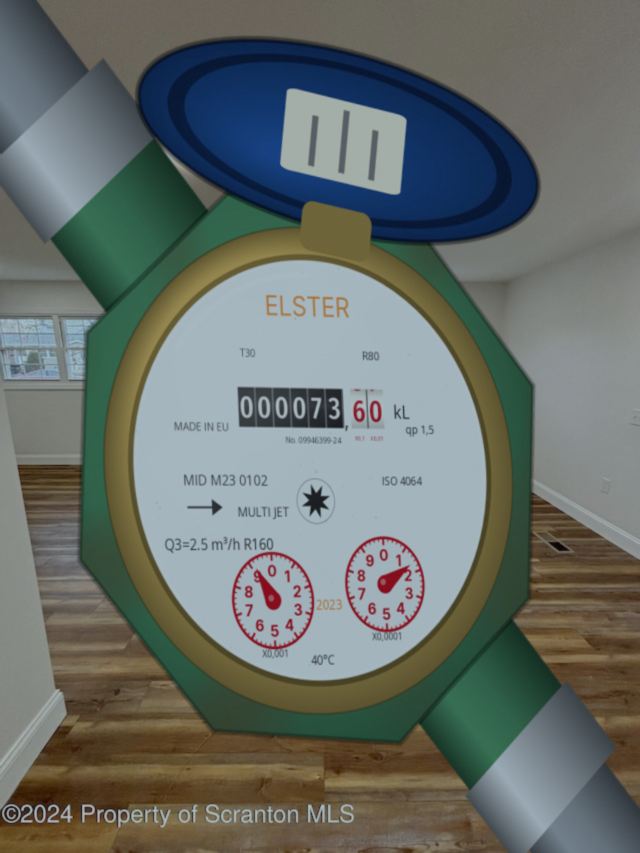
value=73.5991 unit=kL
